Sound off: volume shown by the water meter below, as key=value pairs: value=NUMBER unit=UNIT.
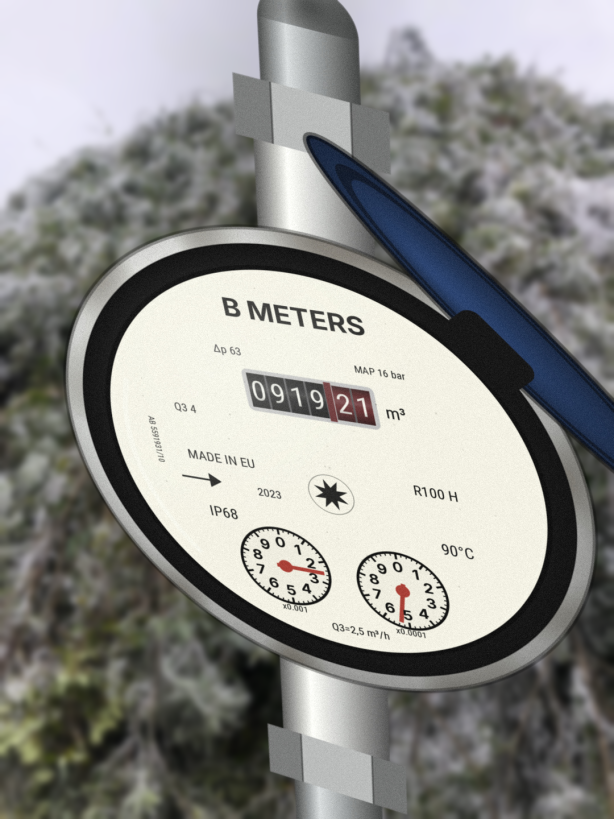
value=919.2125 unit=m³
